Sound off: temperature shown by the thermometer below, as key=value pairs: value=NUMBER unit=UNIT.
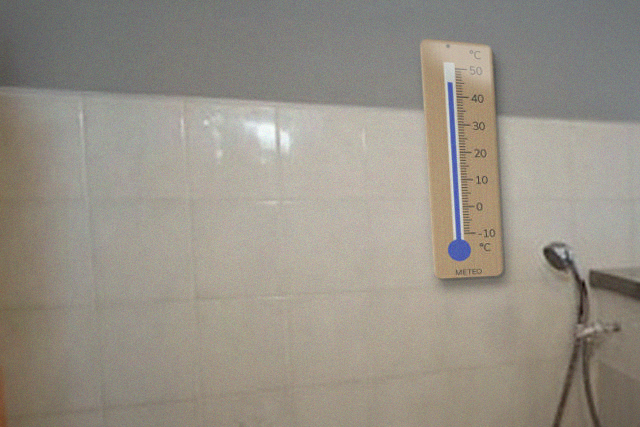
value=45 unit=°C
